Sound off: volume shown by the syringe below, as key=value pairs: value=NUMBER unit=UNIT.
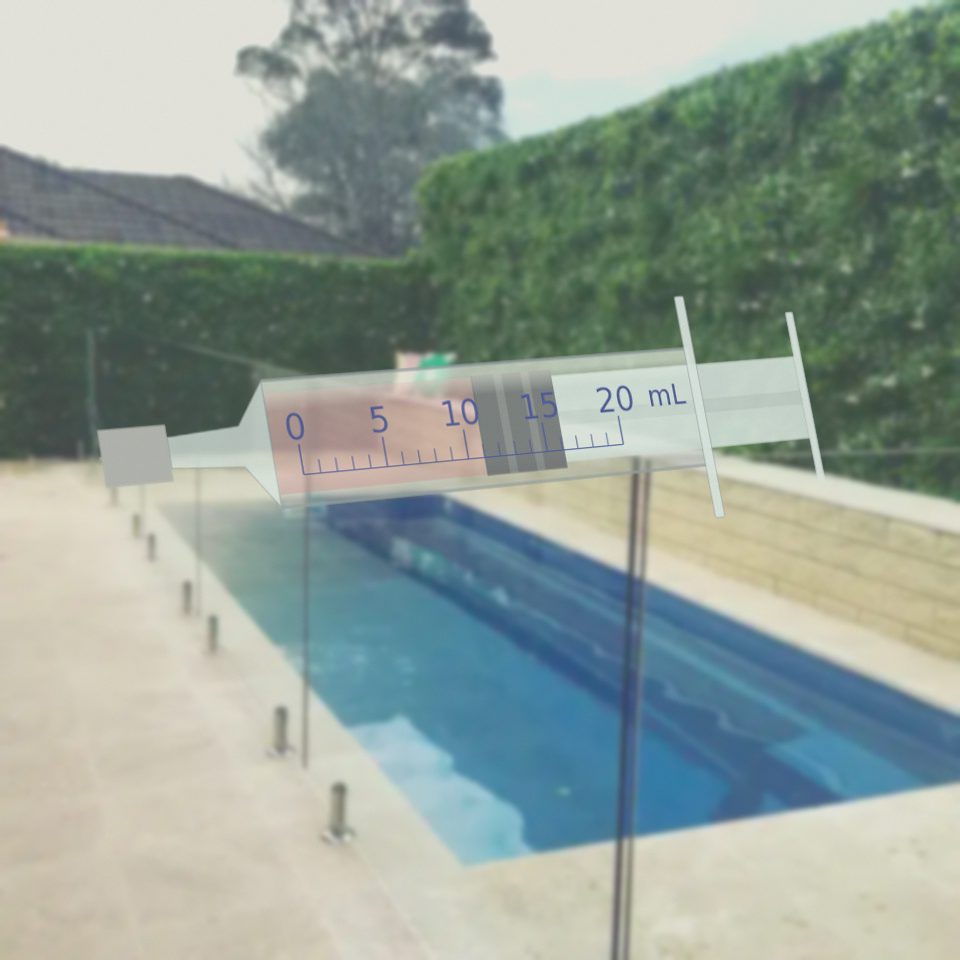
value=11 unit=mL
